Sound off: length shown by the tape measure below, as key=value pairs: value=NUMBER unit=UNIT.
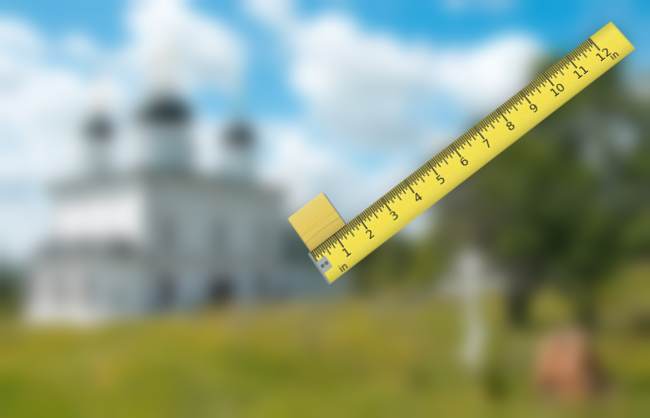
value=1.5 unit=in
